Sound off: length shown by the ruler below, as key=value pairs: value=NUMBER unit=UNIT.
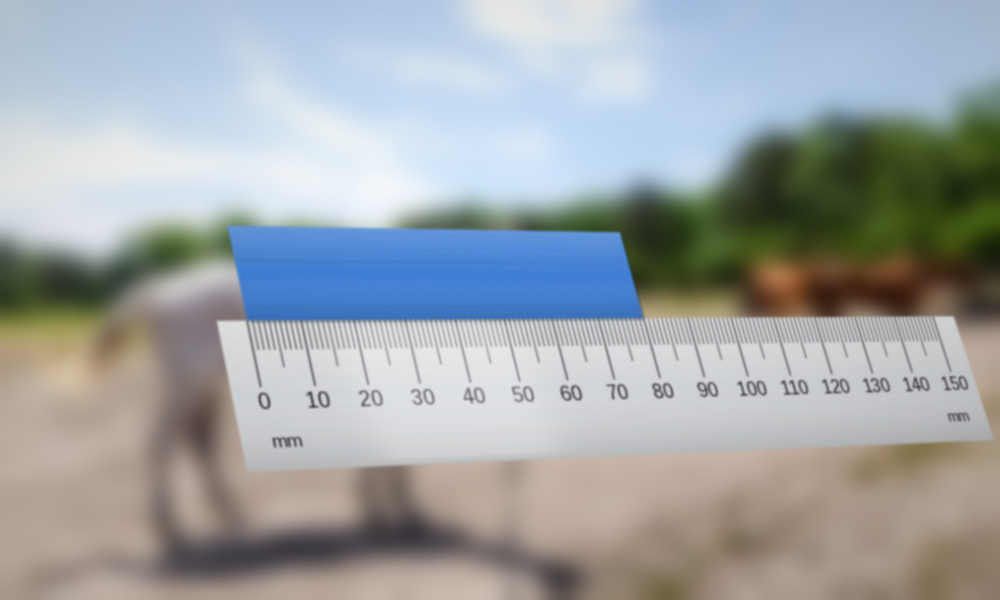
value=80 unit=mm
